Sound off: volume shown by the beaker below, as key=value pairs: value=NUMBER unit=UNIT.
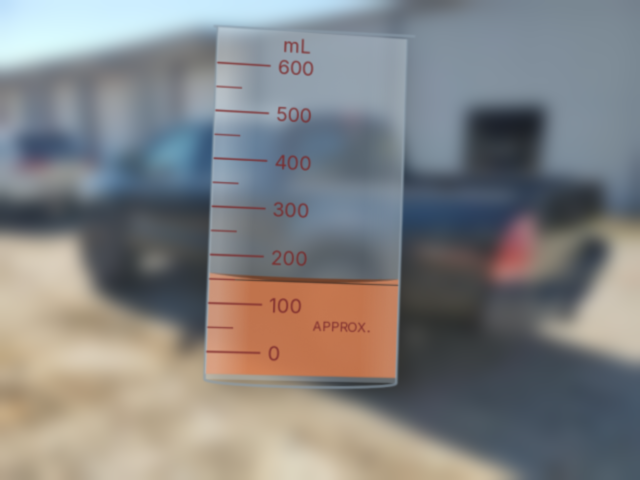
value=150 unit=mL
